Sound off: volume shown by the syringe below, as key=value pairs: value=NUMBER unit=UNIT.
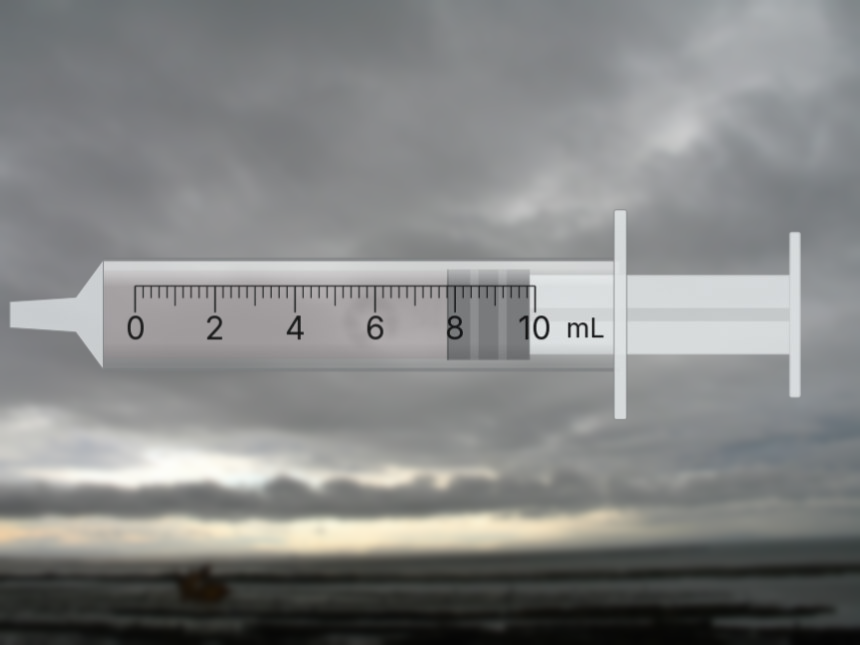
value=7.8 unit=mL
